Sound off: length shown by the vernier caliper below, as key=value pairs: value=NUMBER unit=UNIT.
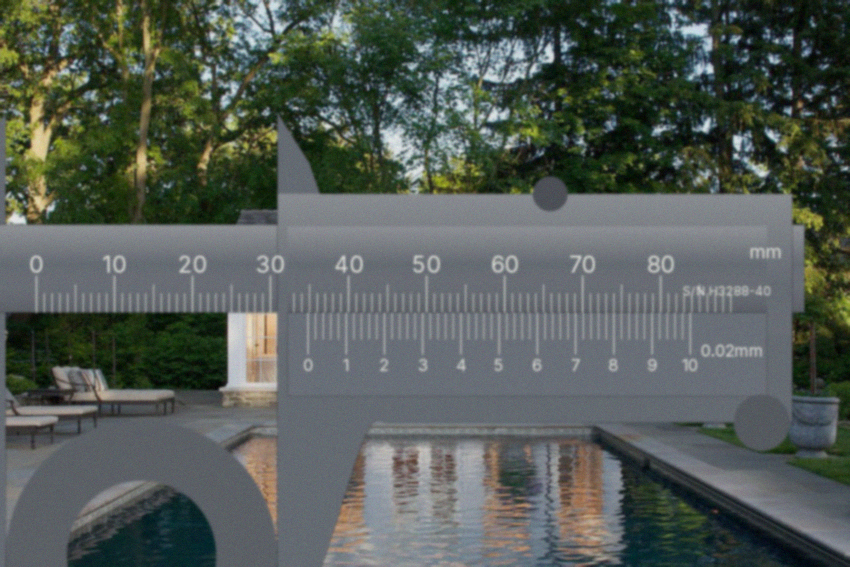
value=34.8 unit=mm
